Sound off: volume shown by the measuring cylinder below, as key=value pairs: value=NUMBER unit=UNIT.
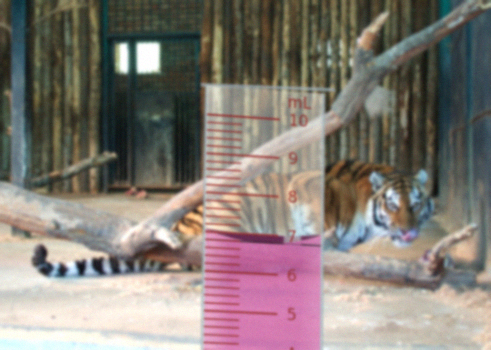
value=6.8 unit=mL
